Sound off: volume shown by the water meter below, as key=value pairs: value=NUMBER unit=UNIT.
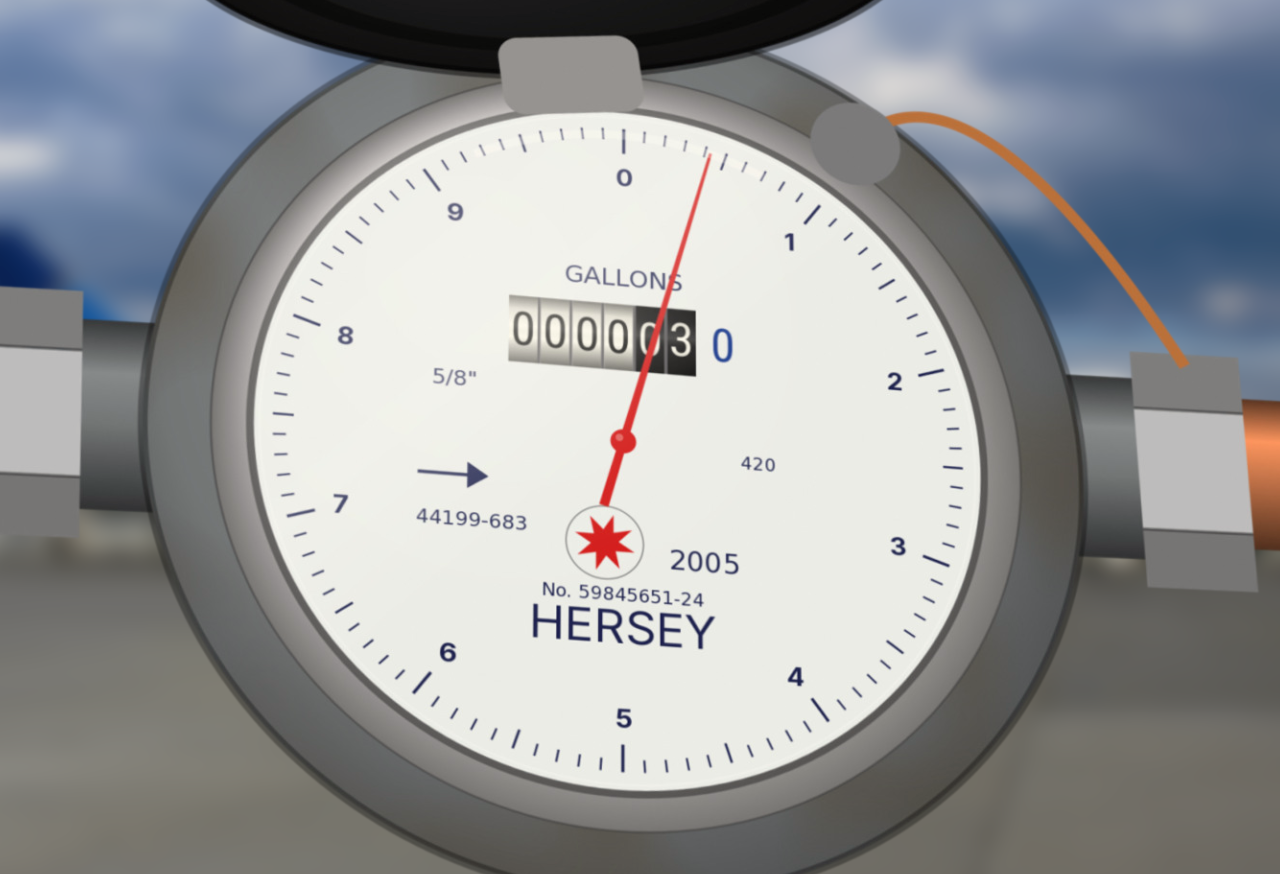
value=30.4 unit=gal
